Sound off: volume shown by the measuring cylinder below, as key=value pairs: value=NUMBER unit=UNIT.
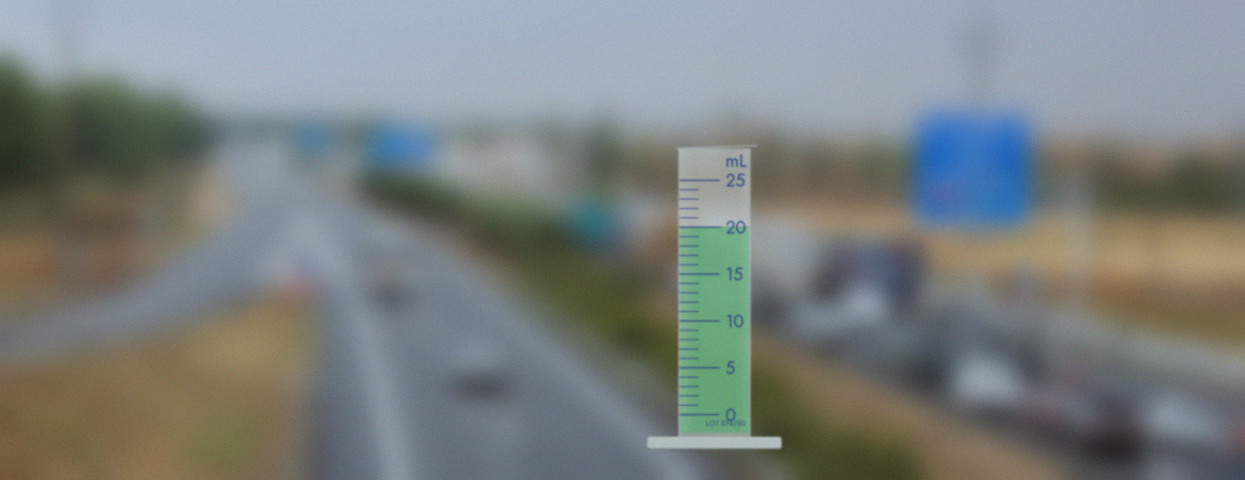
value=20 unit=mL
